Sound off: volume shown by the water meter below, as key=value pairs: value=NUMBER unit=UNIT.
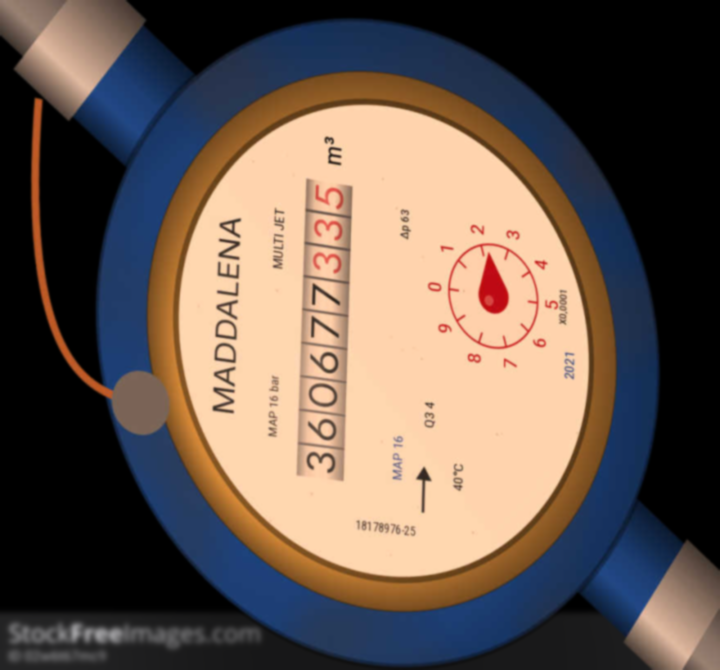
value=360677.3352 unit=m³
